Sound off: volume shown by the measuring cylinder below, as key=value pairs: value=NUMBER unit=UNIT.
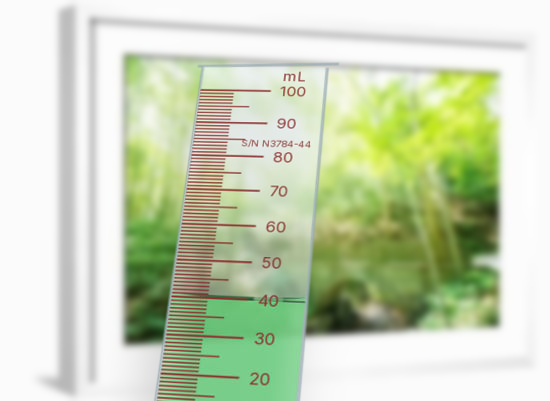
value=40 unit=mL
